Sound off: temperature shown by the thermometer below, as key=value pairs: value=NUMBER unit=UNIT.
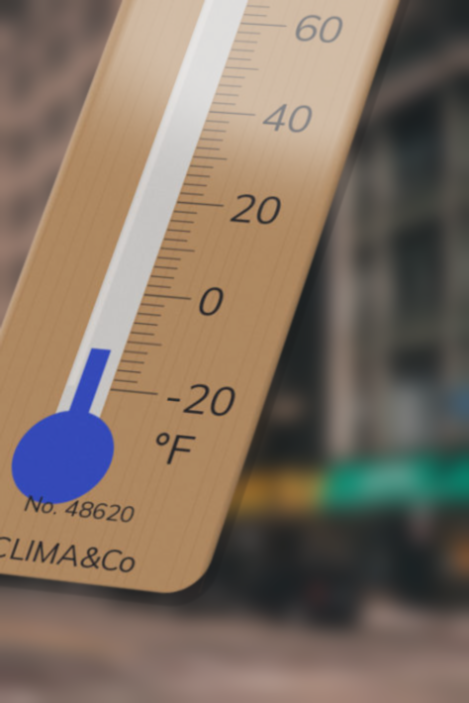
value=-12 unit=°F
